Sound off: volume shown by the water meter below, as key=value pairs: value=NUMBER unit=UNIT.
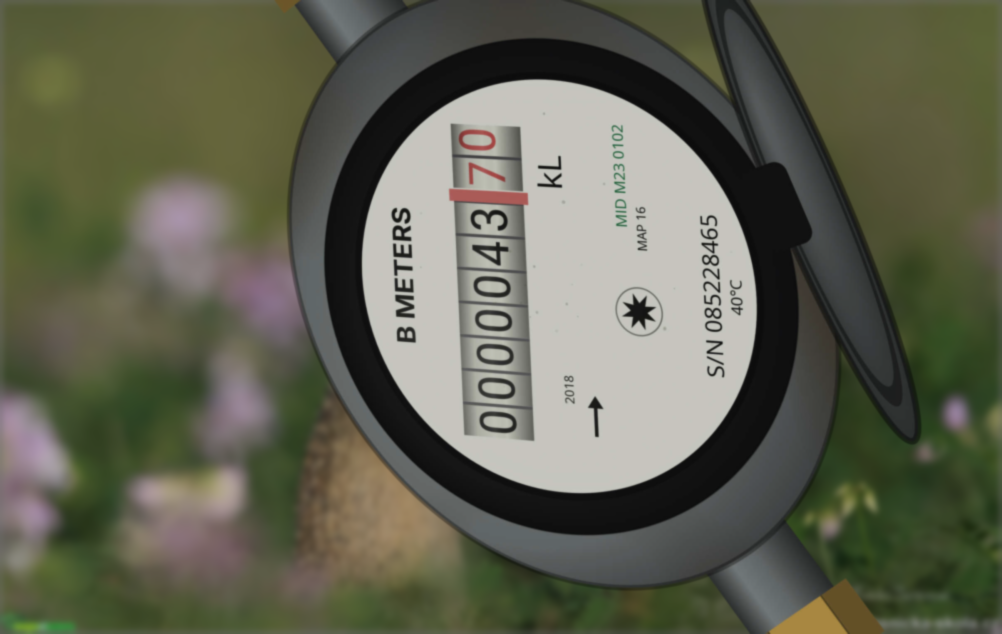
value=43.70 unit=kL
